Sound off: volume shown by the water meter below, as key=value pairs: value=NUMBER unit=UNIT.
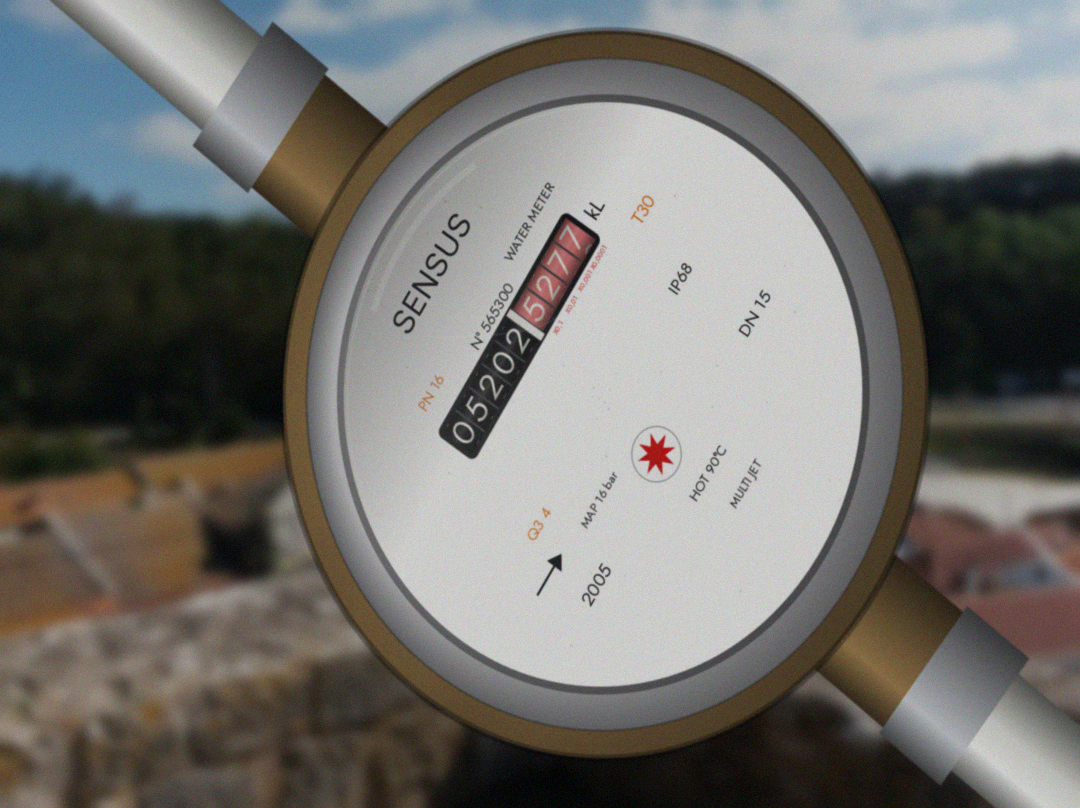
value=5202.5277 unit=kL
